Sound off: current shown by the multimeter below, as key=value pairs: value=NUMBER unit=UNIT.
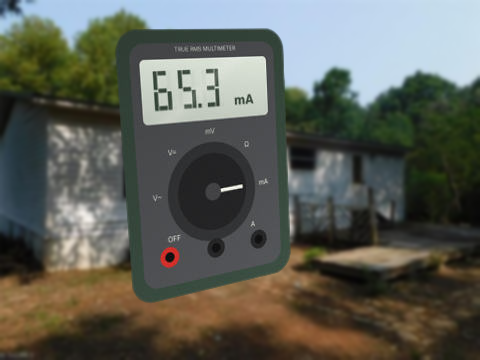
value=65.3 unit=mA
